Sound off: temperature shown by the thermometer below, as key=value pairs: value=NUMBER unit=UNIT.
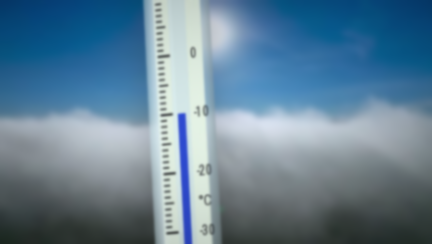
value=-10 unit=°C
